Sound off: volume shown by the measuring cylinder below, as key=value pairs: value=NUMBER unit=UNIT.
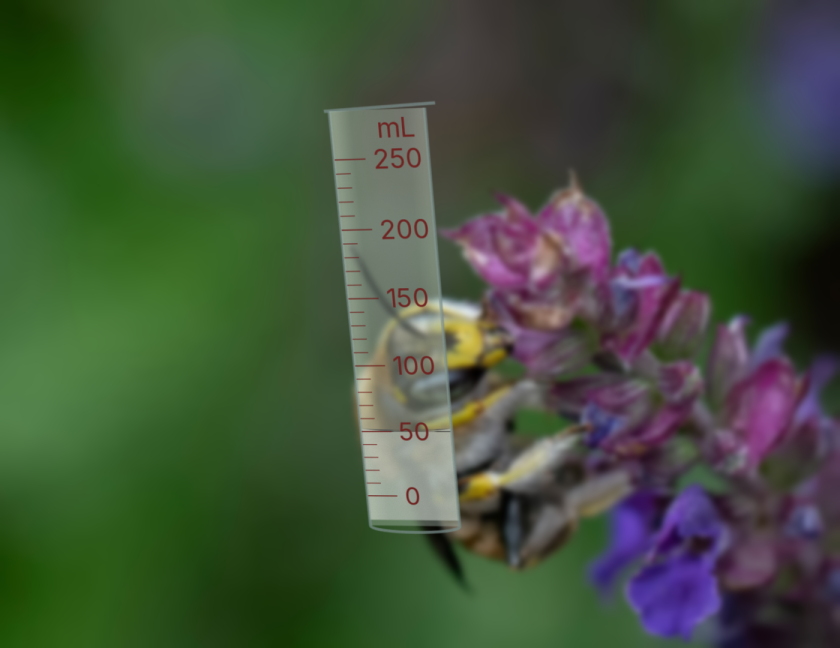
value=50 unit=mL
